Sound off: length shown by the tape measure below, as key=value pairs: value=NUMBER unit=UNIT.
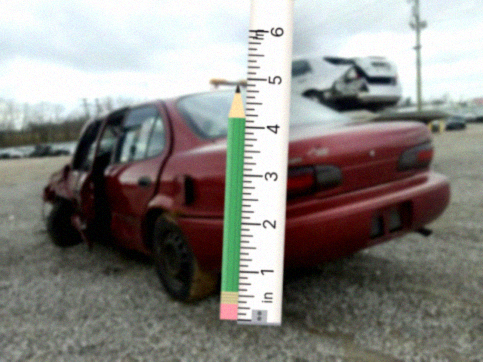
value=4.875 unit=in
